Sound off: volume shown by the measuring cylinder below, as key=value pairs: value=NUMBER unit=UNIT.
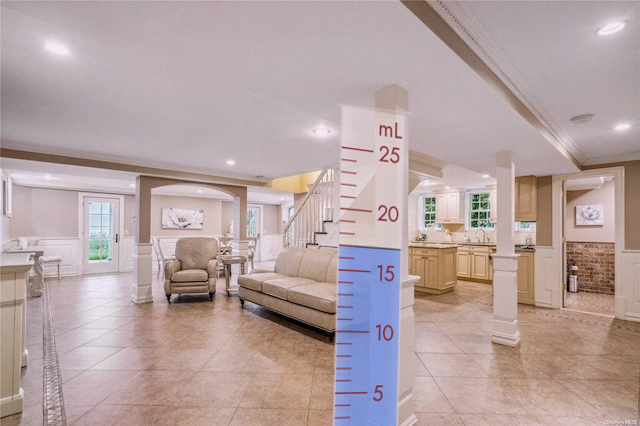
value=17 unit=mL
